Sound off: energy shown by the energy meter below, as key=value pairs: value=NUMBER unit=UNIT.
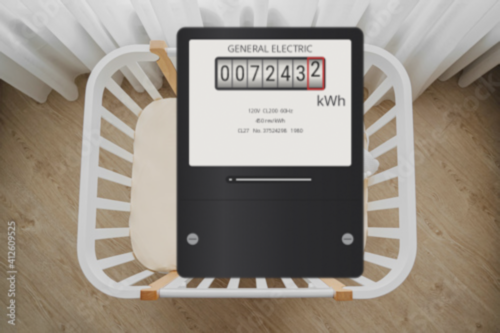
value=7243.2 unit=kWh
